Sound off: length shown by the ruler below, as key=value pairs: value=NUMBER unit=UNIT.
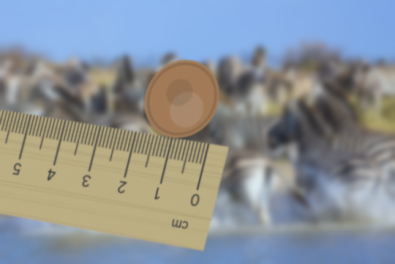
value=2 unit=cm
